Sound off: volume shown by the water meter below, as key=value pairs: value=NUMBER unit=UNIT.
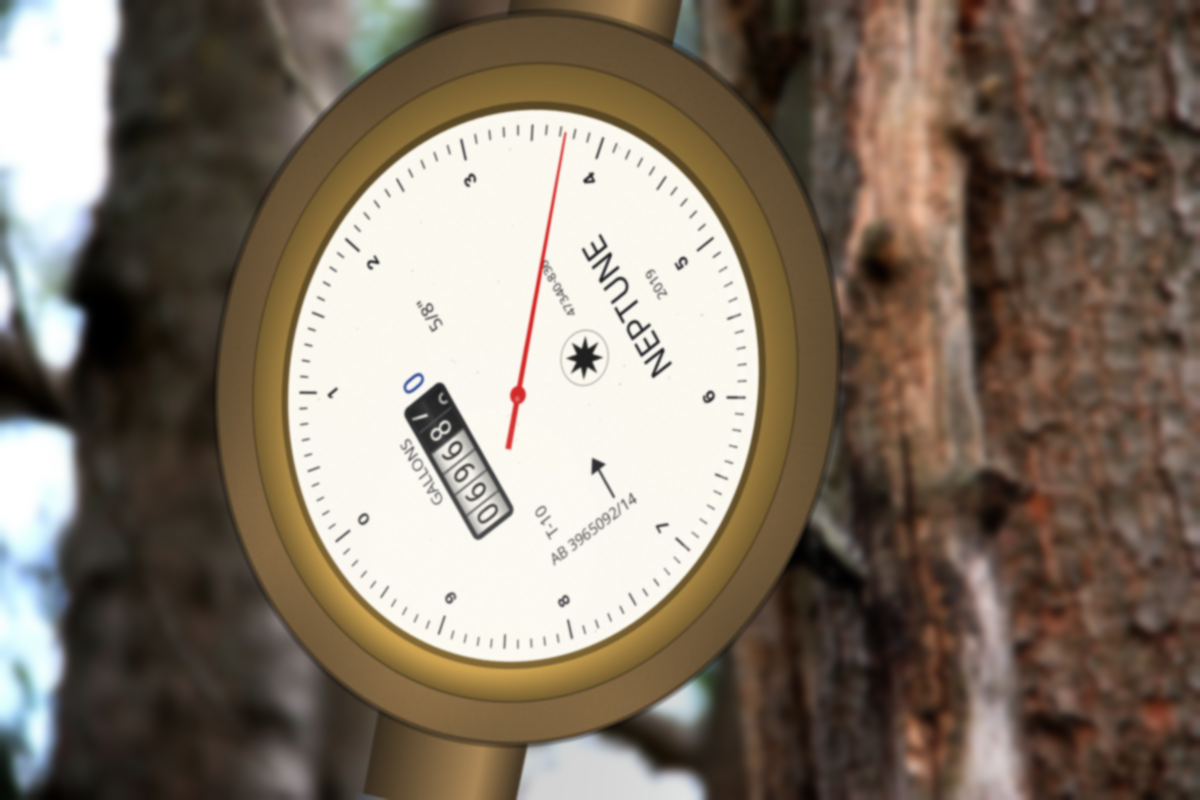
value=696873.7 unit=gal
